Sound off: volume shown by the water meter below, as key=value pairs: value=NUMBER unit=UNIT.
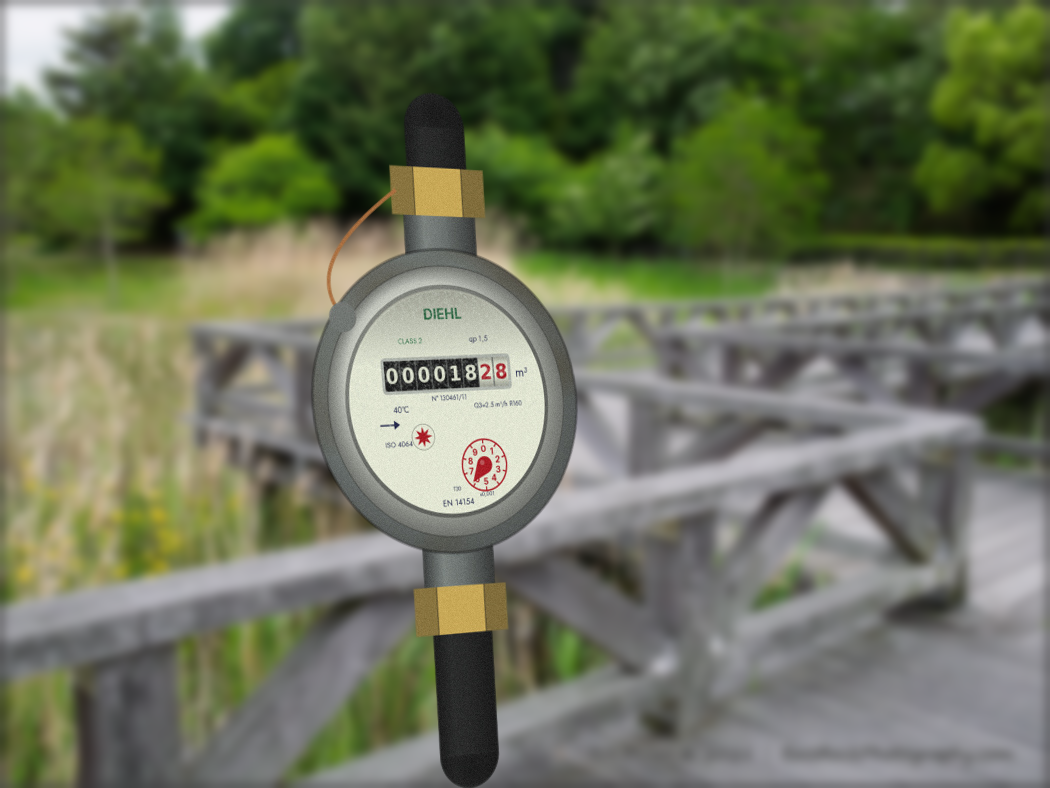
value=18.286 unit=m³
